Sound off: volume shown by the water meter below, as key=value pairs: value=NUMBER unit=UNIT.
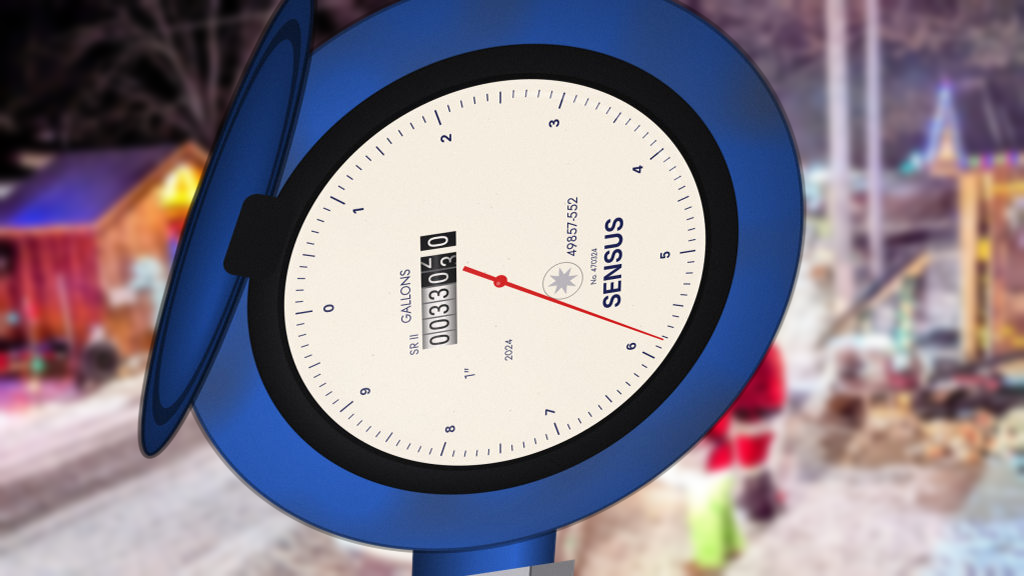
value=33025.8 unit=gal
